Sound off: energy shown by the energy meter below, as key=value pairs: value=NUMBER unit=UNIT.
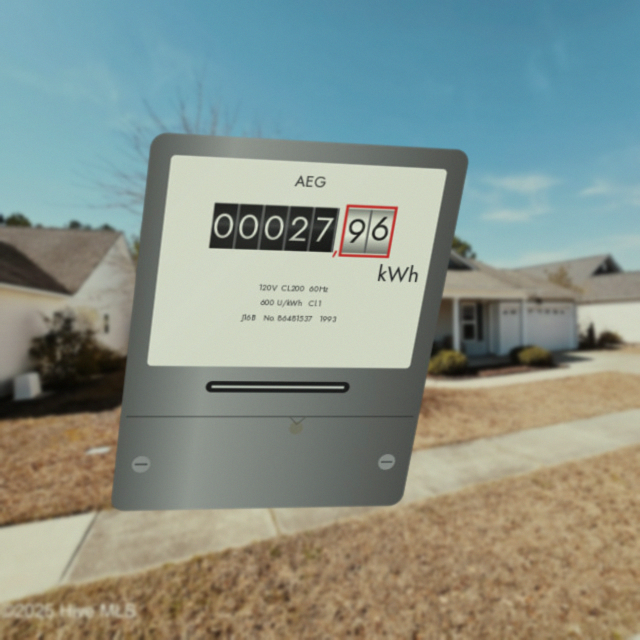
value=27.96 unit=kWh
